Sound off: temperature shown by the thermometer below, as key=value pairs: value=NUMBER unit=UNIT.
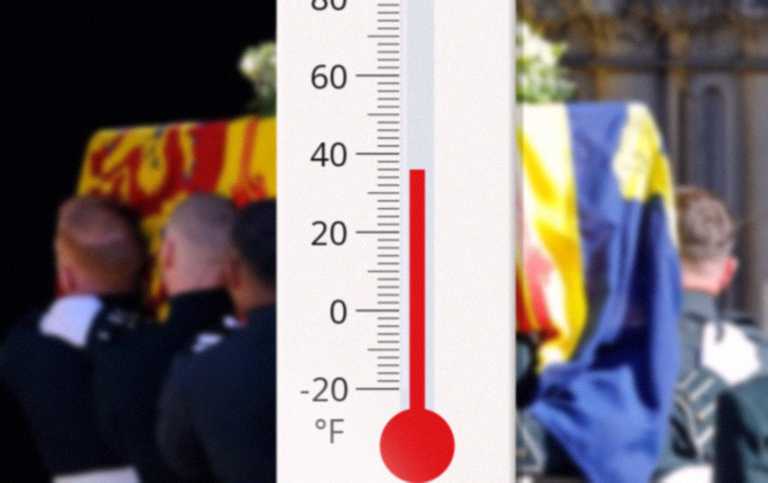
value=36 unit=°F
